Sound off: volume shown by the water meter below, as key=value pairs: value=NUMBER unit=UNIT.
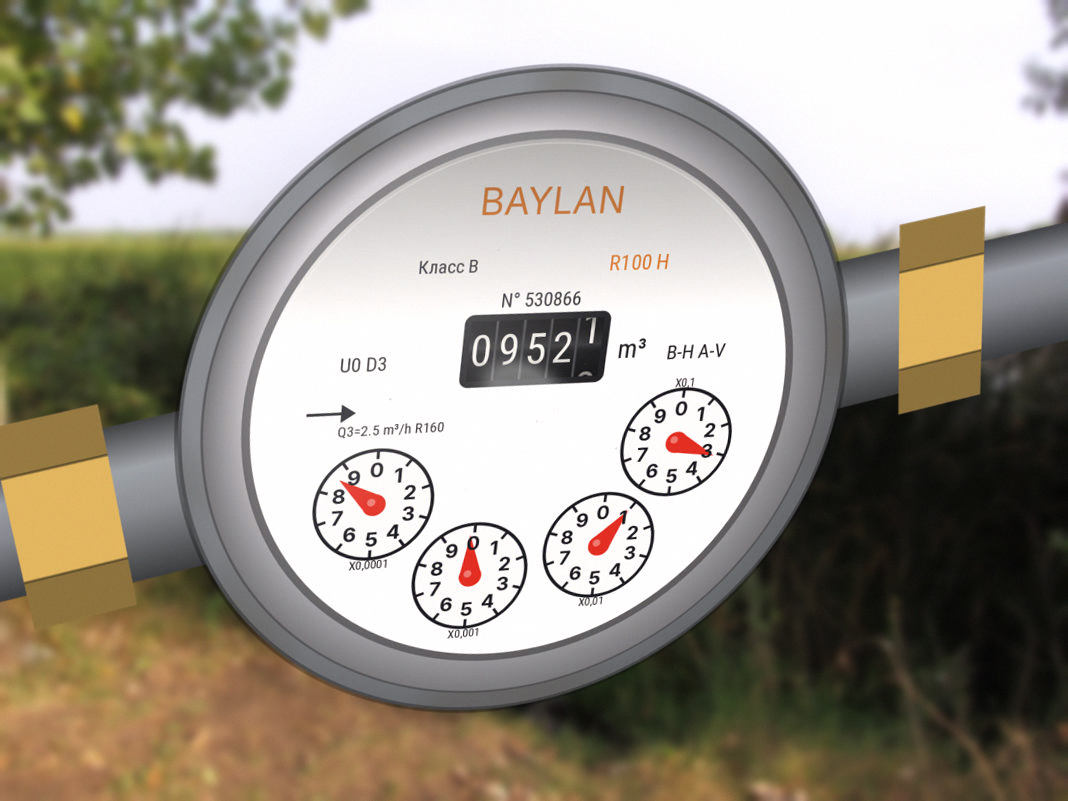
value=9521.3098 unit=m³
